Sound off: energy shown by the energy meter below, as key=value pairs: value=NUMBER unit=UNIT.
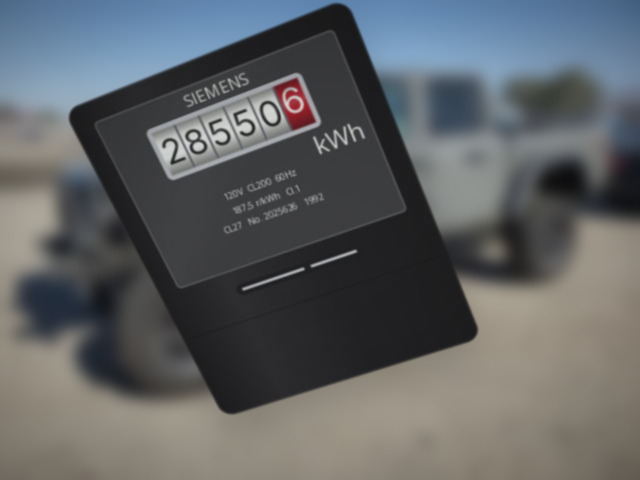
value=28550.6 unit=kWh
